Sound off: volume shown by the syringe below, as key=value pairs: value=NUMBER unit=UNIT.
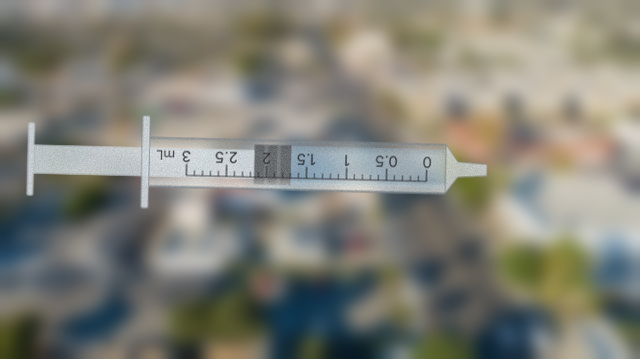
value=1.7 unit=mL
